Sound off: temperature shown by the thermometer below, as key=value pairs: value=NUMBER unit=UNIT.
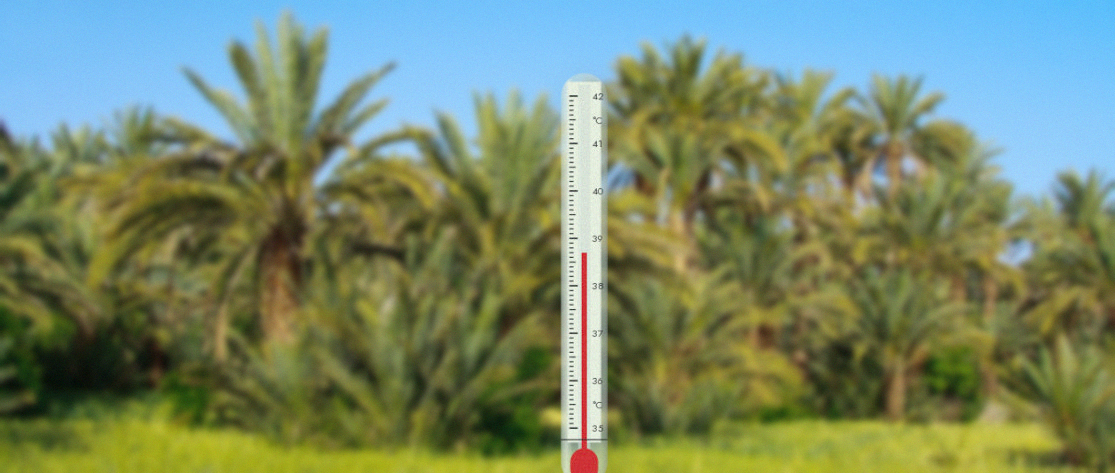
value=38.7 unit=°C
